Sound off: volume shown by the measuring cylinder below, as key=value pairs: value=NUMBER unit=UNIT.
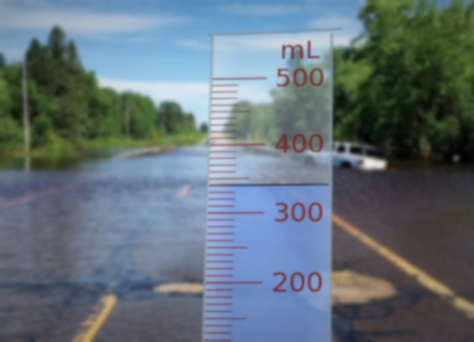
value=340 unit=mL
